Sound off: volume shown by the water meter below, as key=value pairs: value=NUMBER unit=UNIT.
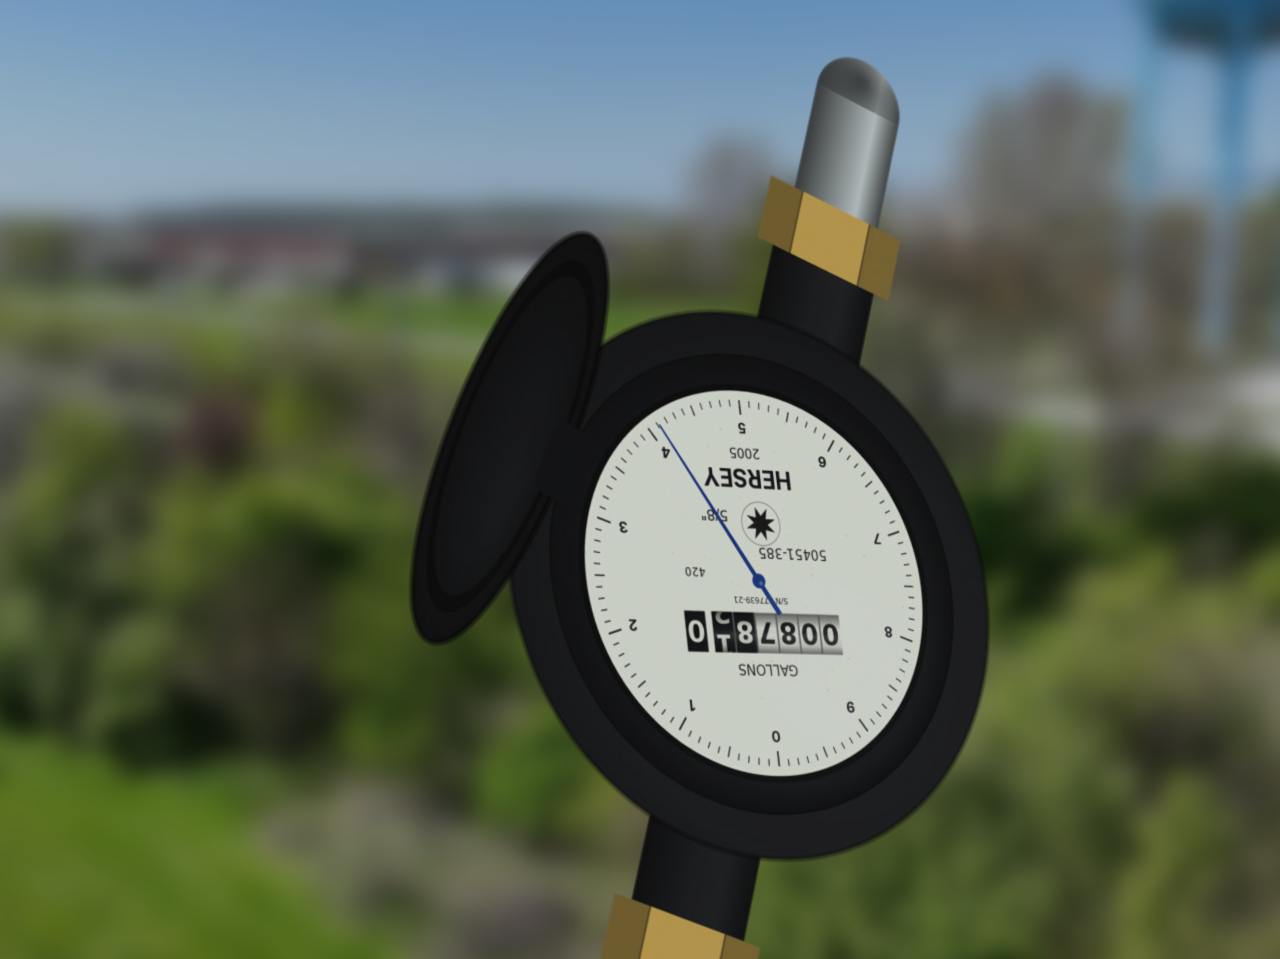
value=87814.1 unit=gal
